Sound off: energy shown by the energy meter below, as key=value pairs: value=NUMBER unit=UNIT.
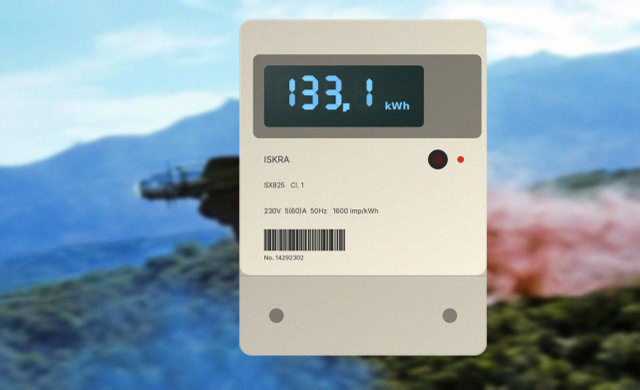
value=133.1 unit=kWh
